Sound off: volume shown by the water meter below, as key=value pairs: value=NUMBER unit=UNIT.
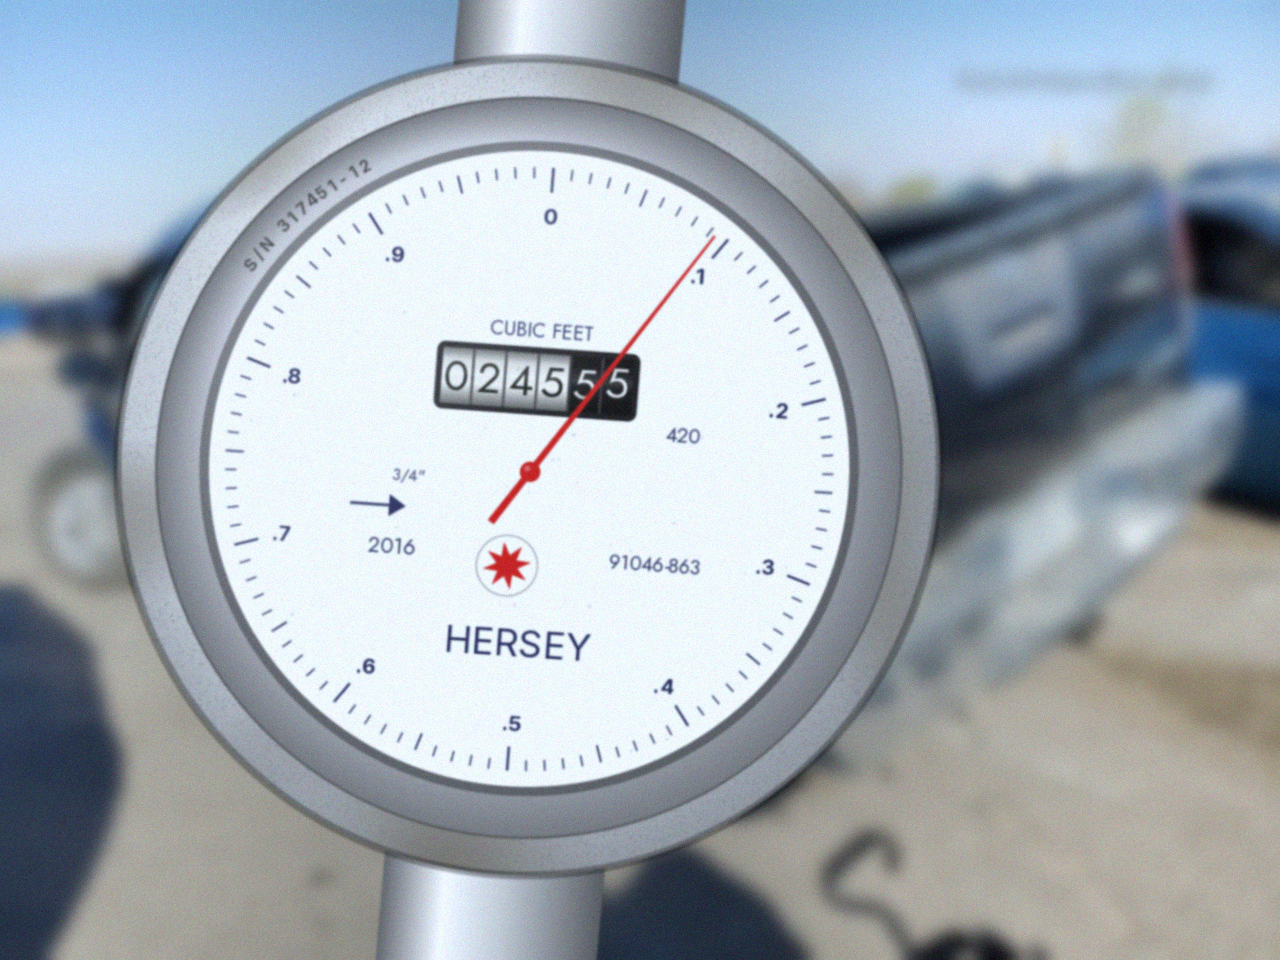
value=24555.09 unit=ft³
